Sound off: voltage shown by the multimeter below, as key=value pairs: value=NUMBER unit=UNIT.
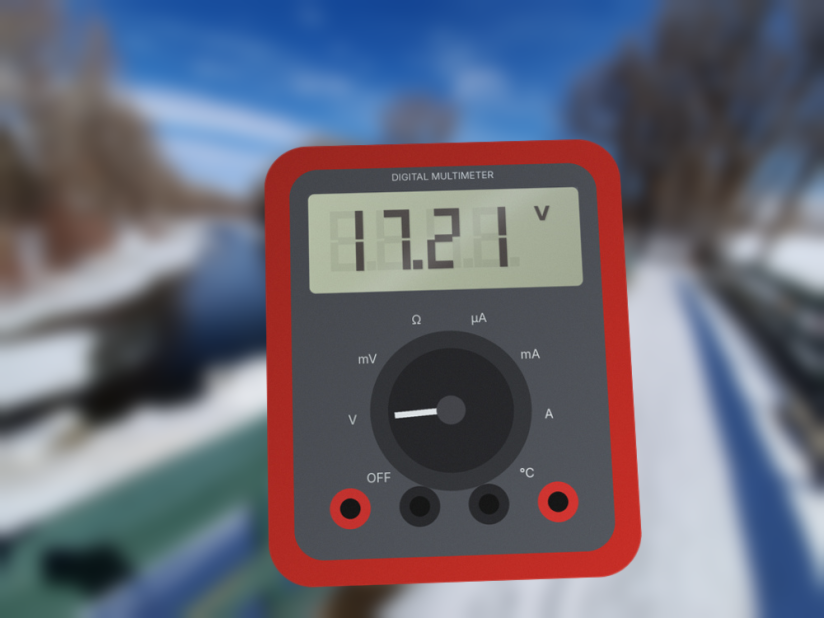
value=17.21 unit=V
